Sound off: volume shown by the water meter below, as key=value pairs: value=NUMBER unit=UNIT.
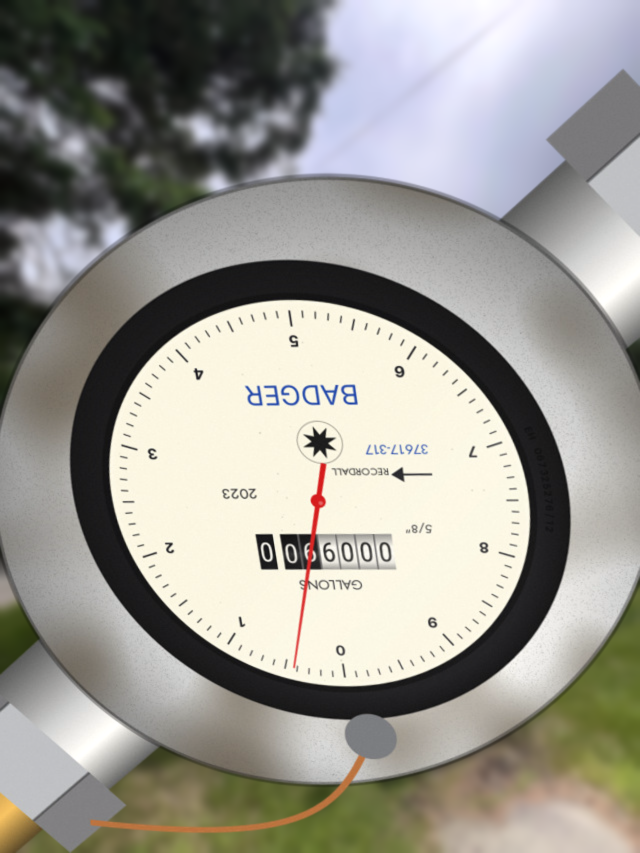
value=9900.4 unit=gal
